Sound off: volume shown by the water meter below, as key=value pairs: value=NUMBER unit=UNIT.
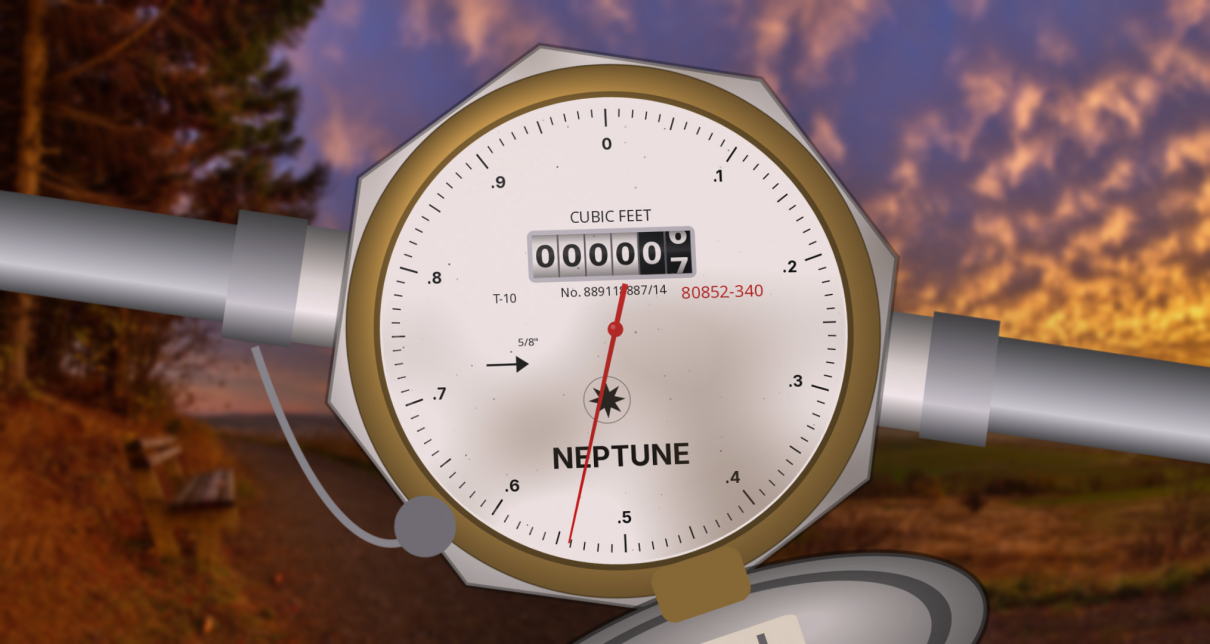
value=6.54 unit=ft³
